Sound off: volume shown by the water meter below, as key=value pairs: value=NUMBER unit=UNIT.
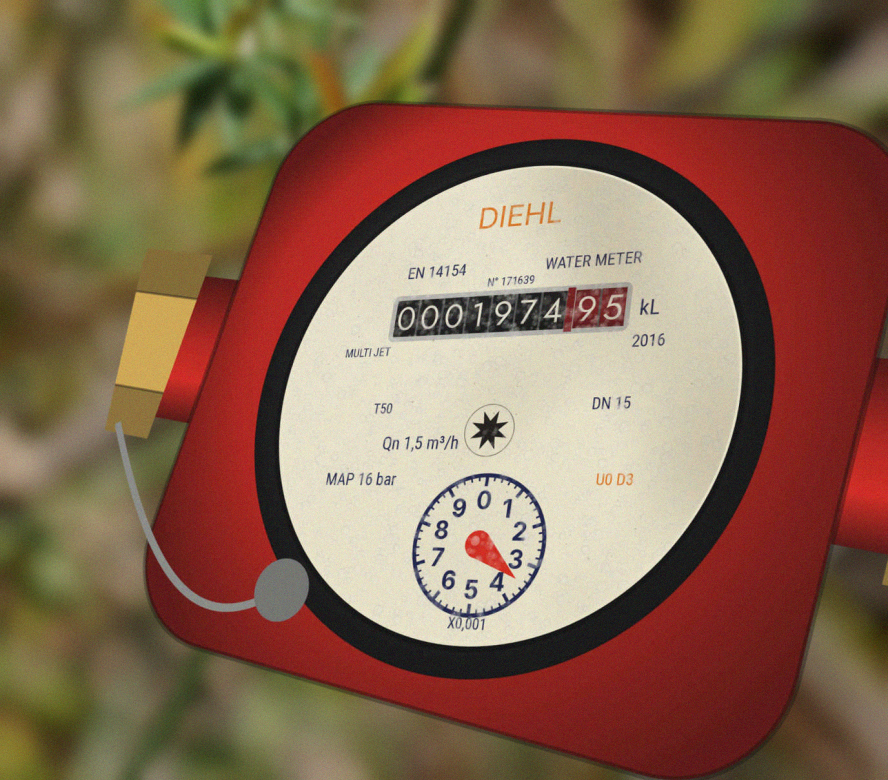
value=1974.953 unit=kL
